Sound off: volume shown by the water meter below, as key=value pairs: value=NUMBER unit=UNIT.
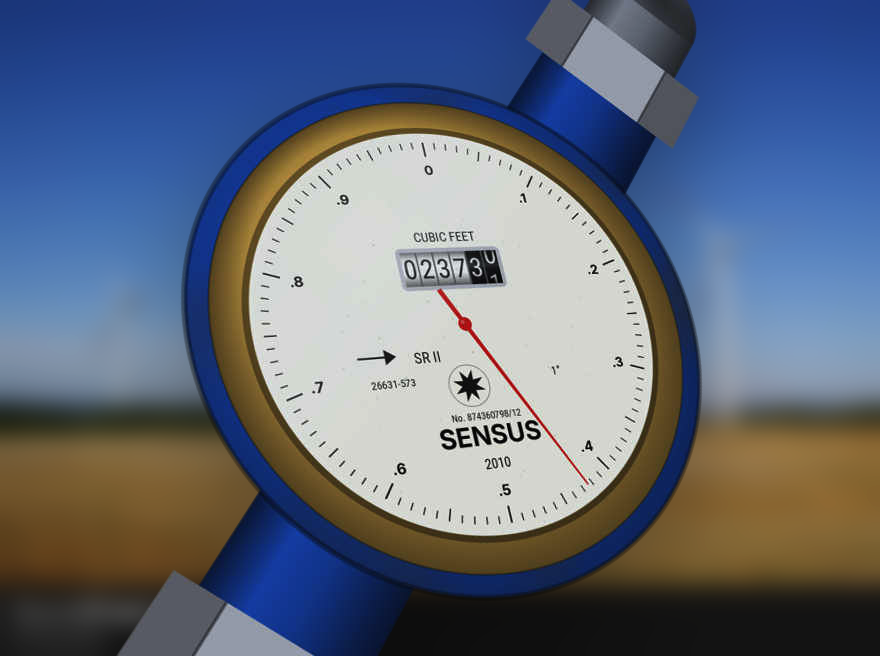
value=23730.42 unit=ft³
